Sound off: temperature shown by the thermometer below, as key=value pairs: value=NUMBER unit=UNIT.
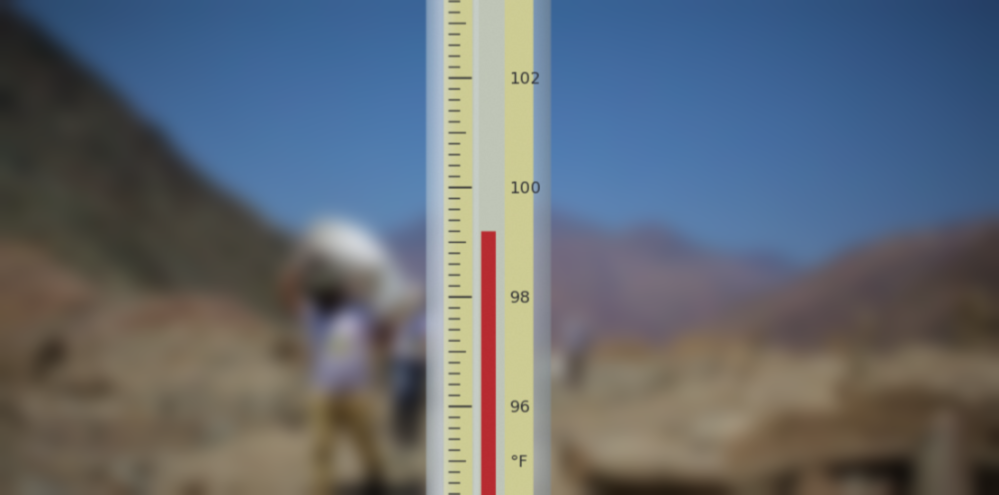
value=99.2 unit=°F
